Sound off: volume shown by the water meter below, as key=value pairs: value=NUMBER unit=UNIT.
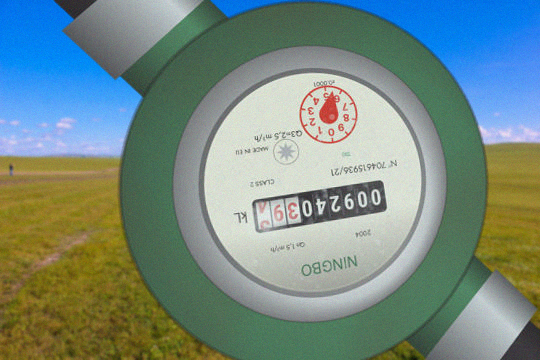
value=9240.3935 unit=kL
